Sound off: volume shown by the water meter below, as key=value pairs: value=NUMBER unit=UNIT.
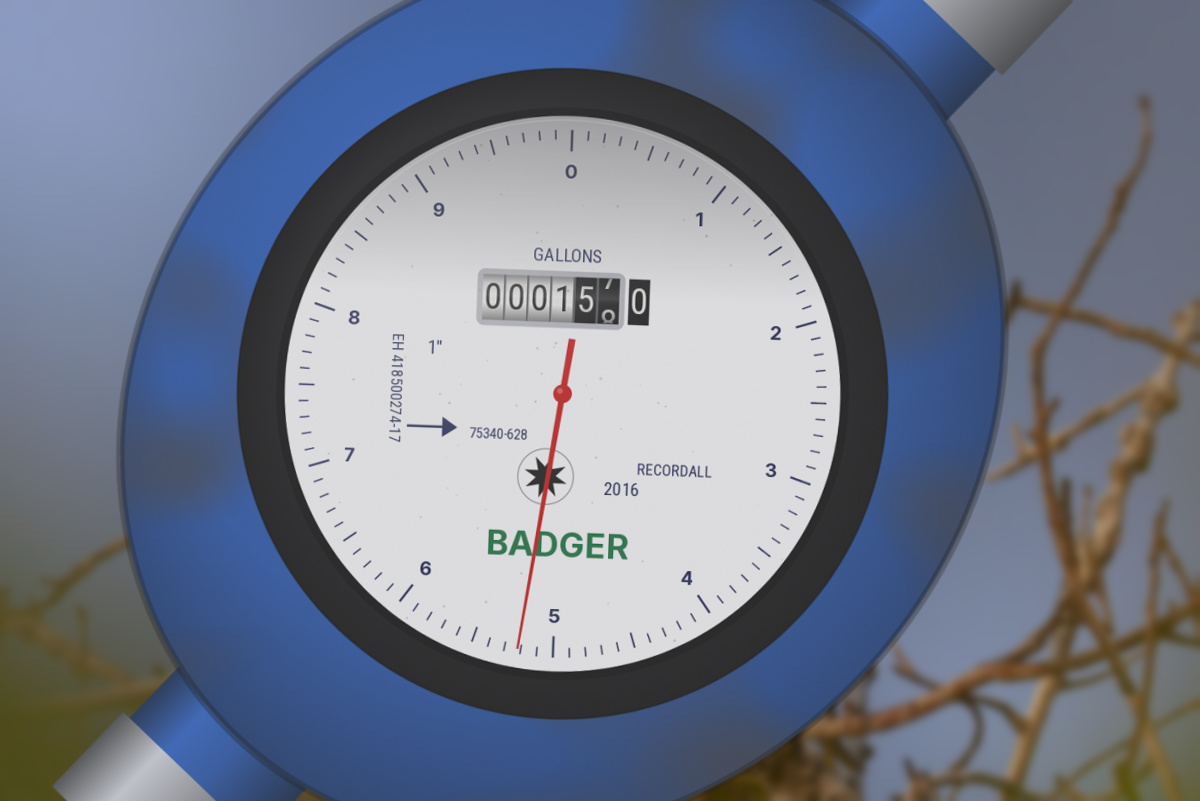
value=1575.2 unit=gal
